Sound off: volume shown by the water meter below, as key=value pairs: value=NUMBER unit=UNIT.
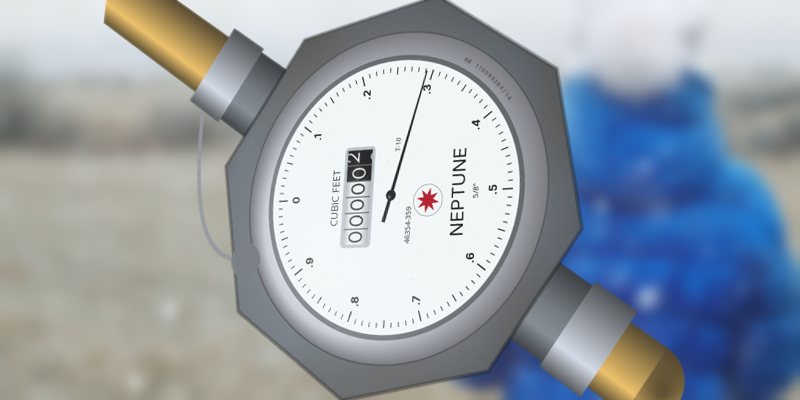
value=2.29 unit=ft³
